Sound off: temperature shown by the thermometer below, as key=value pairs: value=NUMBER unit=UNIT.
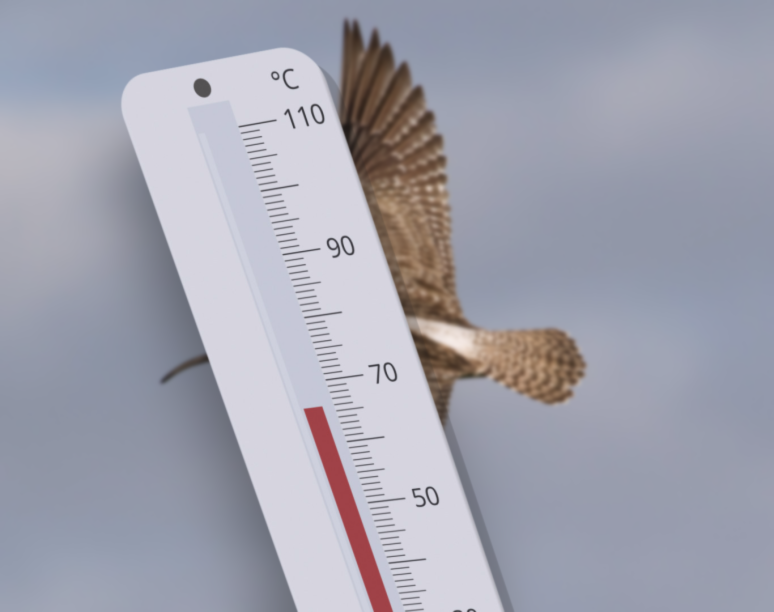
value=66 unit=°C
